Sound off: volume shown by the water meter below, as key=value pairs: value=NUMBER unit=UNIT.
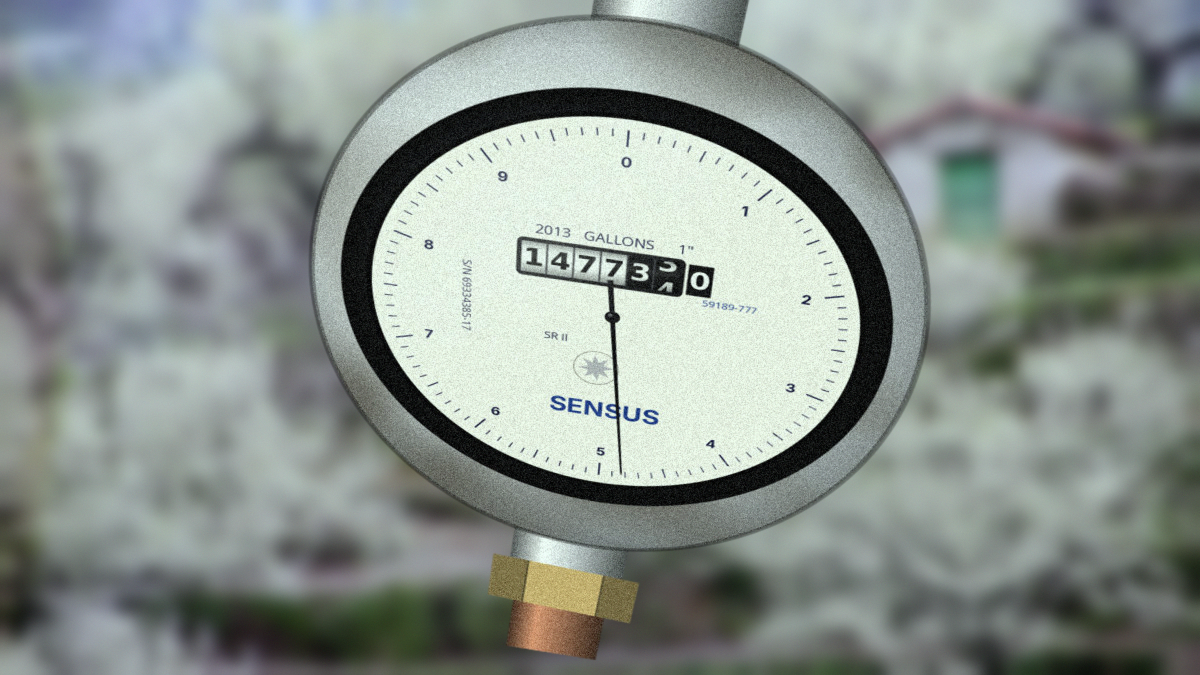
value=1477334.8 unit=gal
